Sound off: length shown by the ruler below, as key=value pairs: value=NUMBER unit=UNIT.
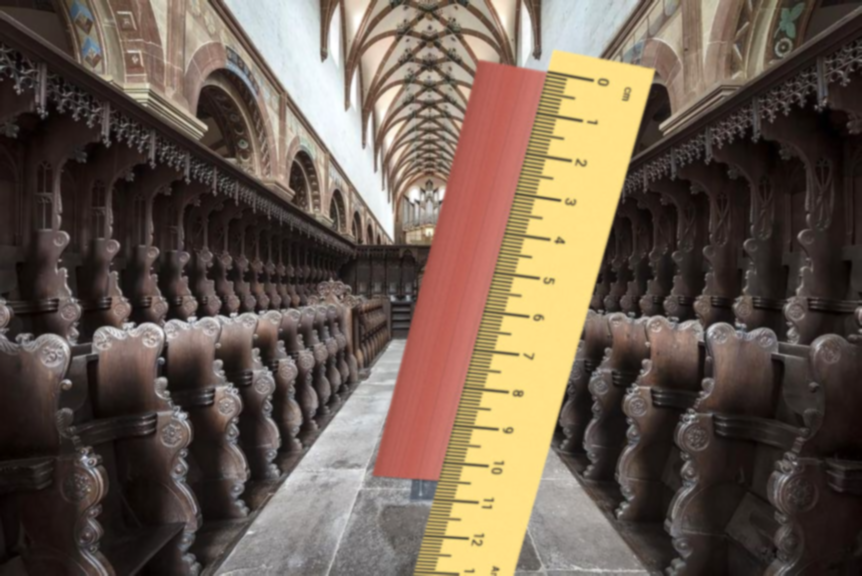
value=10.5 unit=cm
